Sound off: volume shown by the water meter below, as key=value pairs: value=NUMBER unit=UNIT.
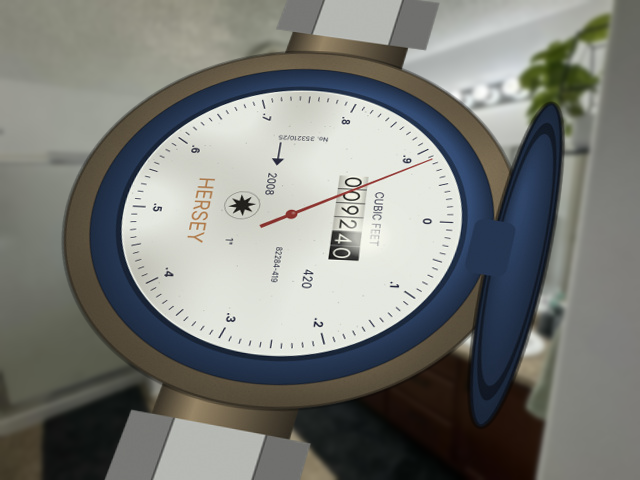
value=9239.91 unit=ft³
